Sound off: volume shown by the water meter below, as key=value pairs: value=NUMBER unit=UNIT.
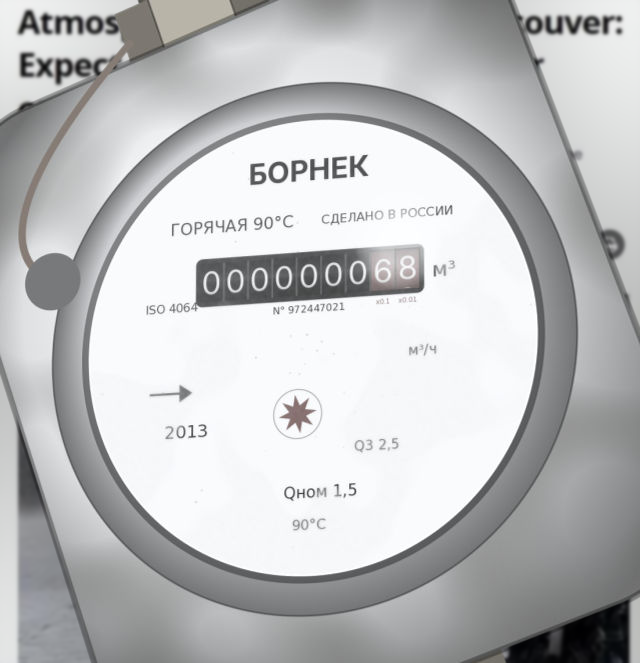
value=0.68 unit=m³
